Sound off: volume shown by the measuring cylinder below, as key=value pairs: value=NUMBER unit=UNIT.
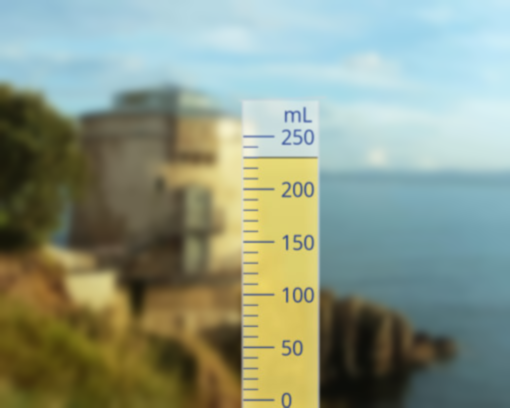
value=230 unit=mL
